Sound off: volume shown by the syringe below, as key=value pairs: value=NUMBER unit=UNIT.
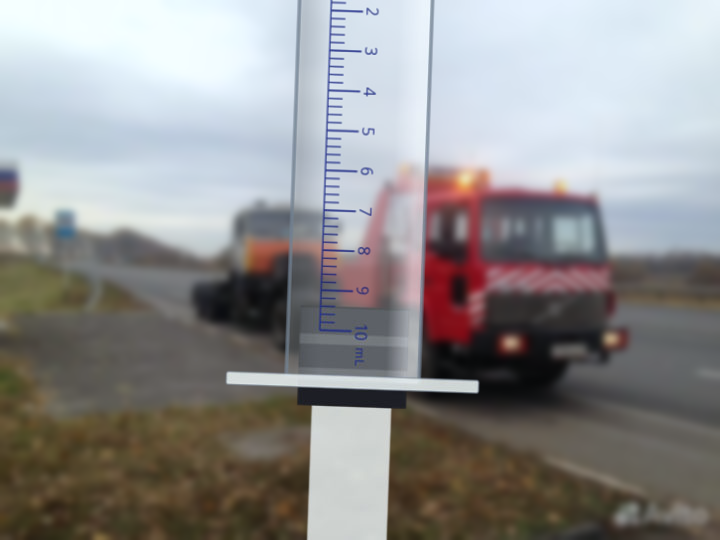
value=9.4 unit=mL
